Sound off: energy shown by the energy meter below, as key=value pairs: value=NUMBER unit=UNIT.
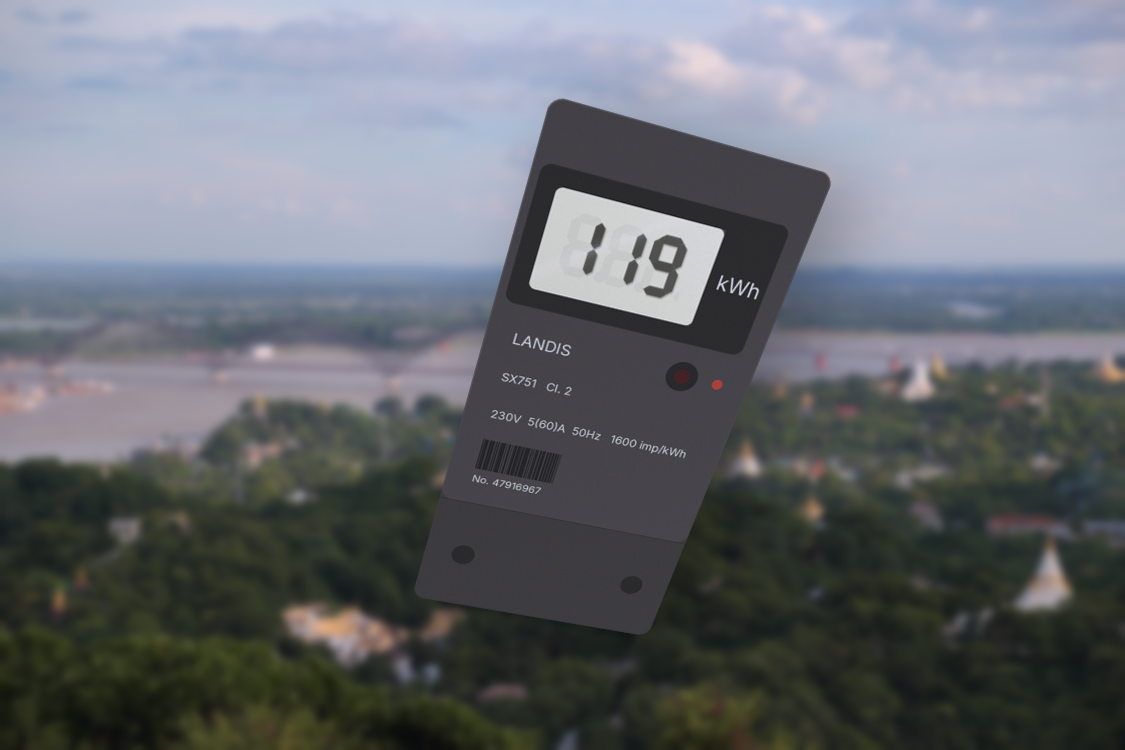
value=119 unit=kWh
